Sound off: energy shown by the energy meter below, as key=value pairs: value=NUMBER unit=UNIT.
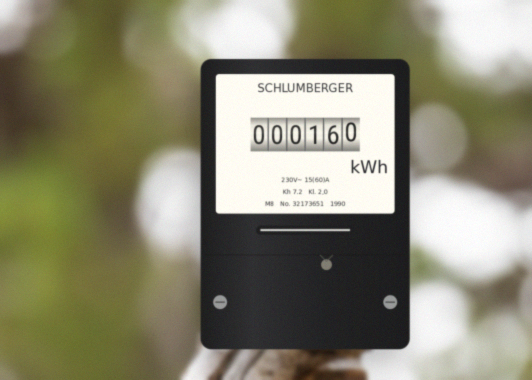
value=160 unit=kWh
